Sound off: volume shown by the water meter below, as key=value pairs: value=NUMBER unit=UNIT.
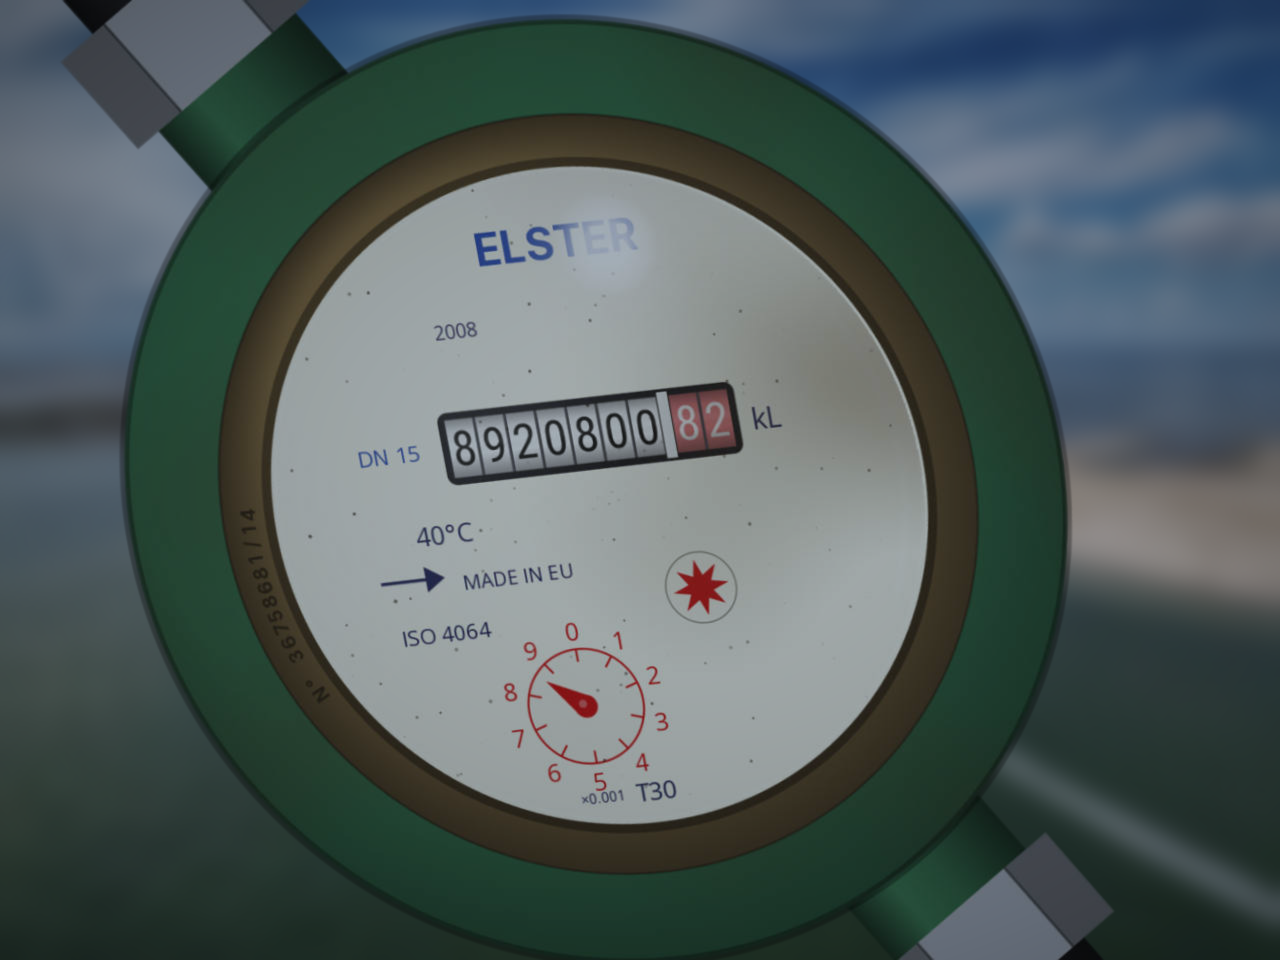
value=8920800.828 unit=kL
